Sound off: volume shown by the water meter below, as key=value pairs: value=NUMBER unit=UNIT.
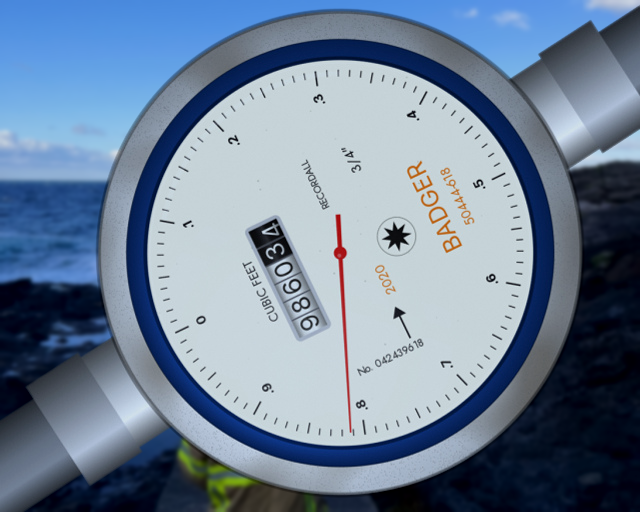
value=986033.81 unit=ft³
